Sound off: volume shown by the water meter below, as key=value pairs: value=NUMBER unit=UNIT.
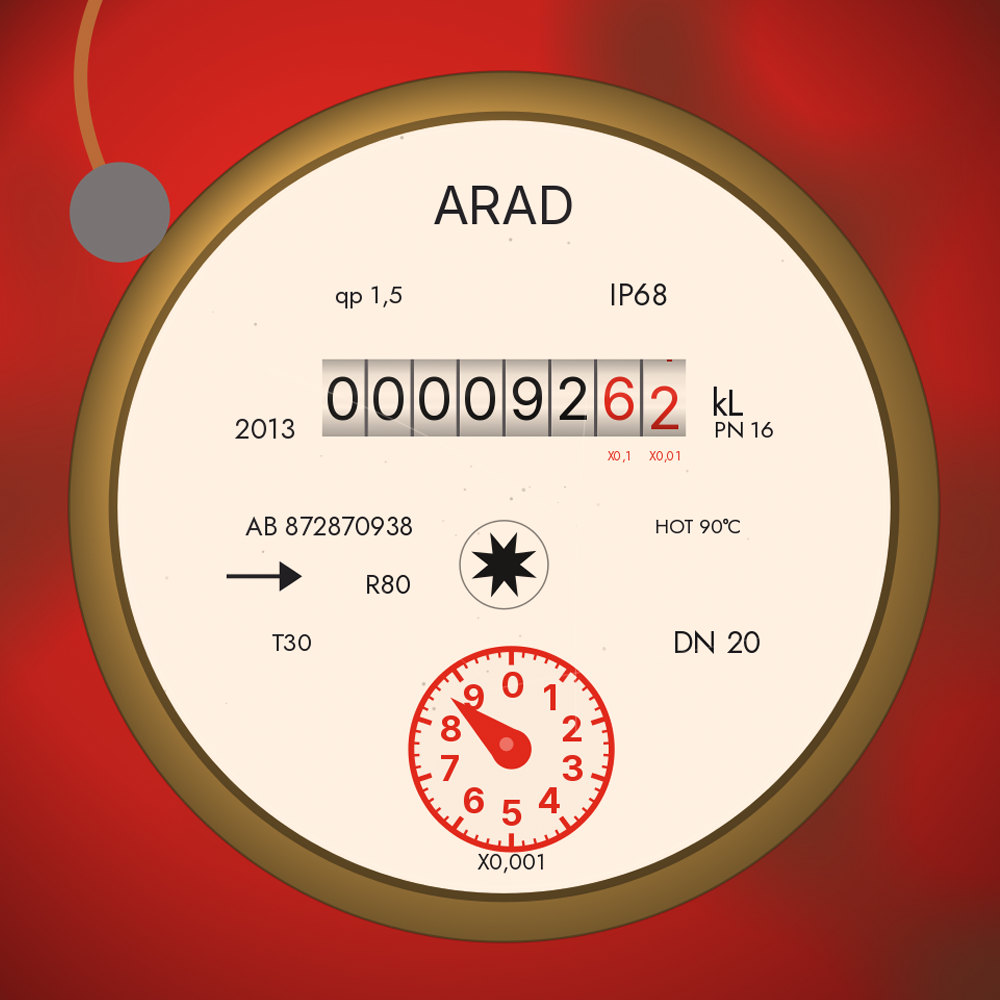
value=92.618 unit=kL
